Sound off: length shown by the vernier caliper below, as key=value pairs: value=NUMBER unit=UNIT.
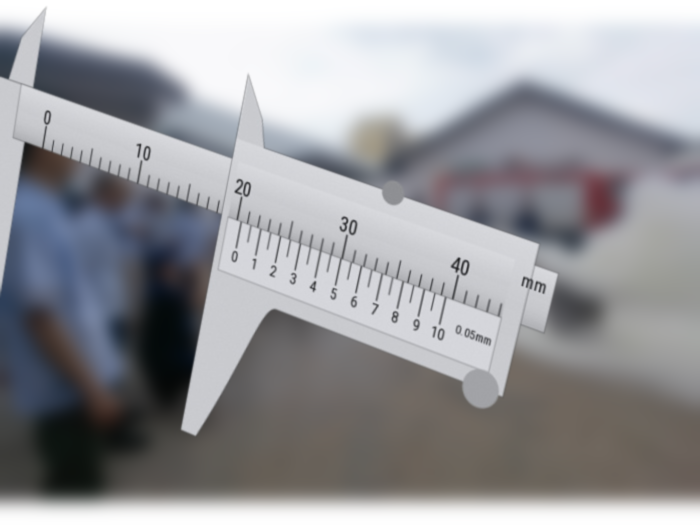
value=20.4 unit=mm
